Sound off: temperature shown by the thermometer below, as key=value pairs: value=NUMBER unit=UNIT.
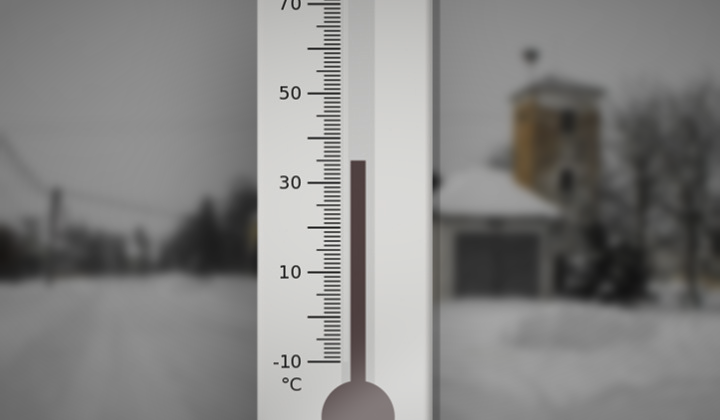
value=35 unit=°C
